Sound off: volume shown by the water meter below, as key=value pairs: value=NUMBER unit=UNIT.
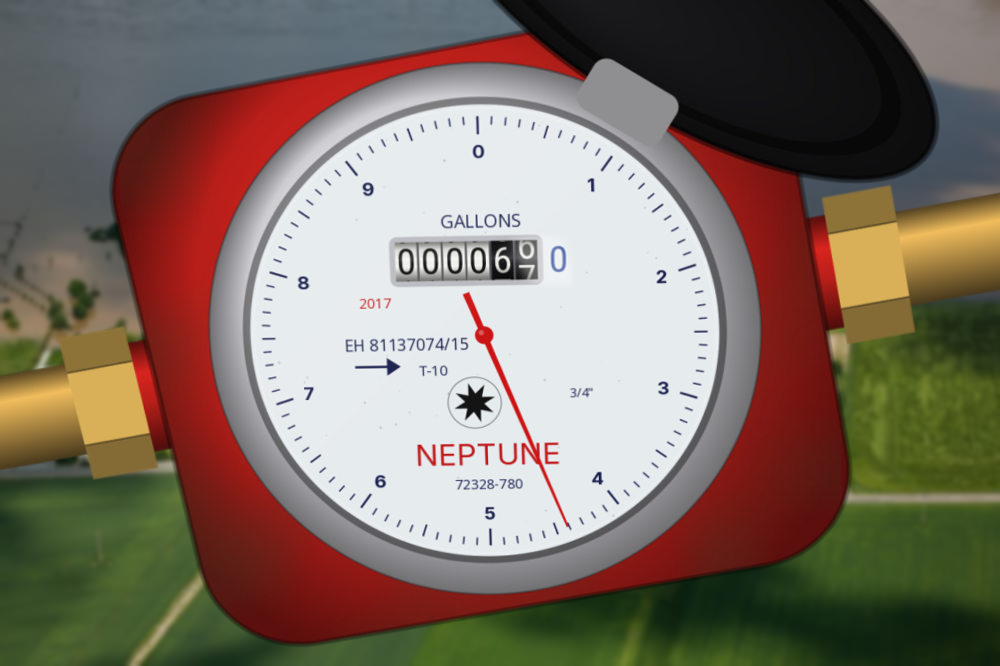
value=664.4 unit=gal
